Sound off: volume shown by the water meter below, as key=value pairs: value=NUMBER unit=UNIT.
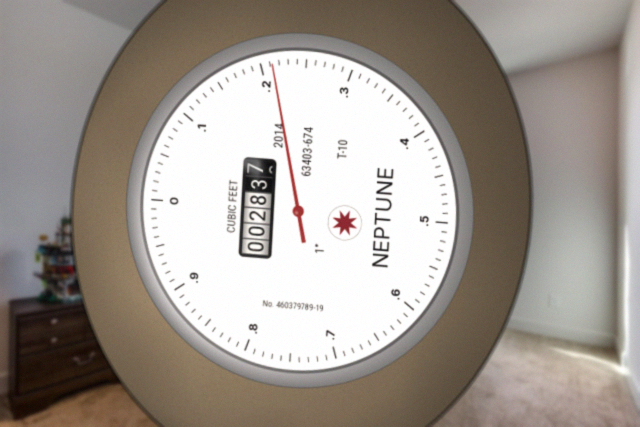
value=2837.21 unit=ft³
